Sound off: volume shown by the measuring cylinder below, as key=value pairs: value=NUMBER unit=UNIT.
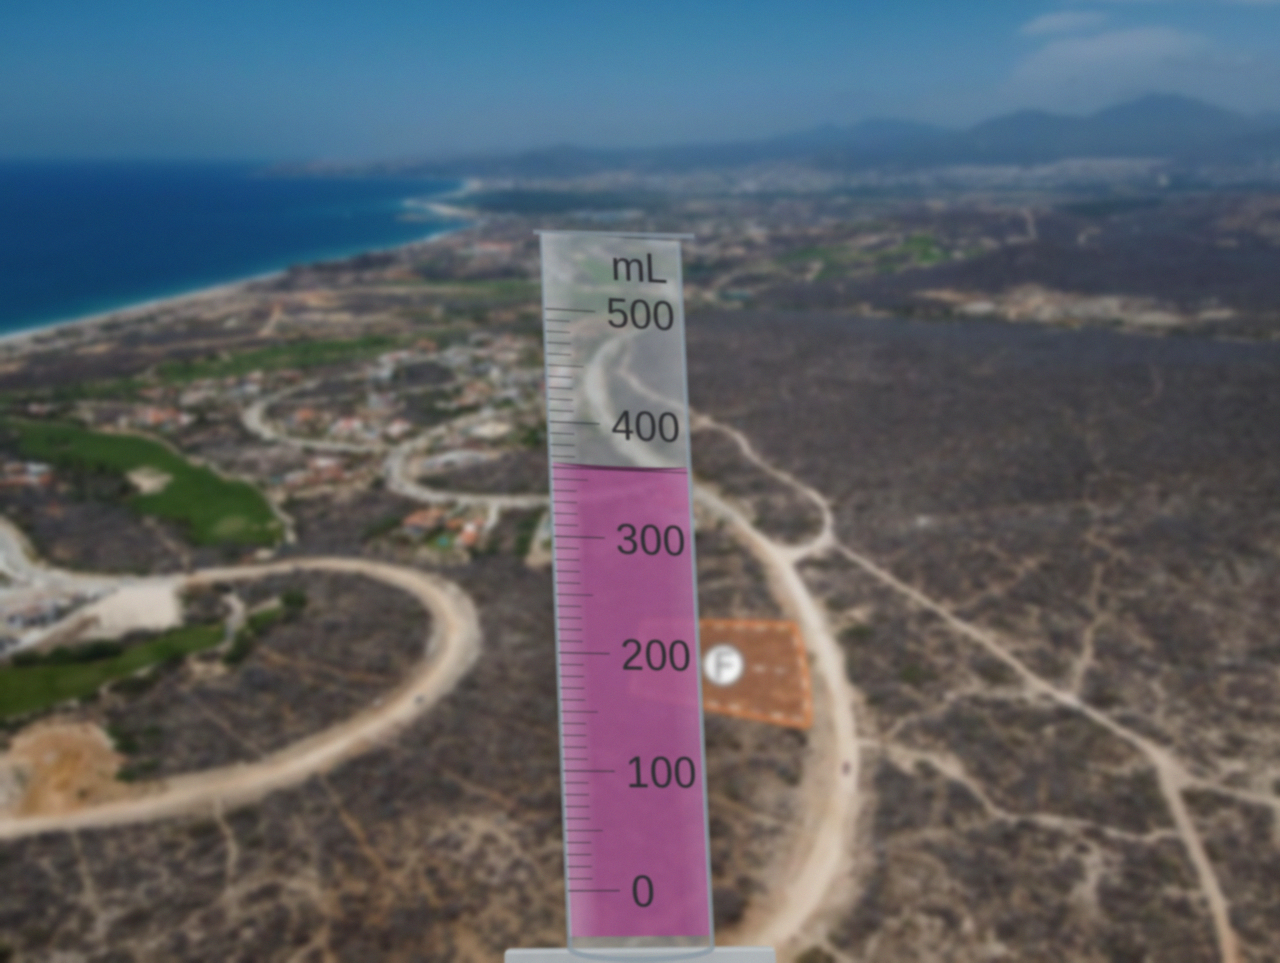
value=360 unit=mL
